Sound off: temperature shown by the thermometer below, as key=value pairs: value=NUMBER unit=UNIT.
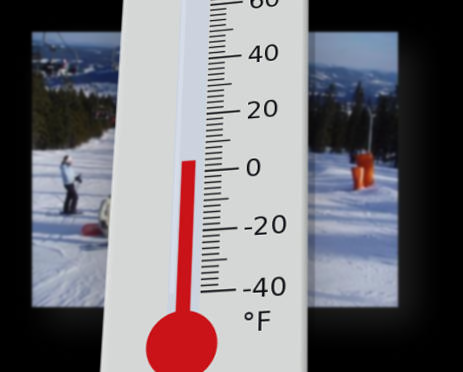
value=4 unit=°F
